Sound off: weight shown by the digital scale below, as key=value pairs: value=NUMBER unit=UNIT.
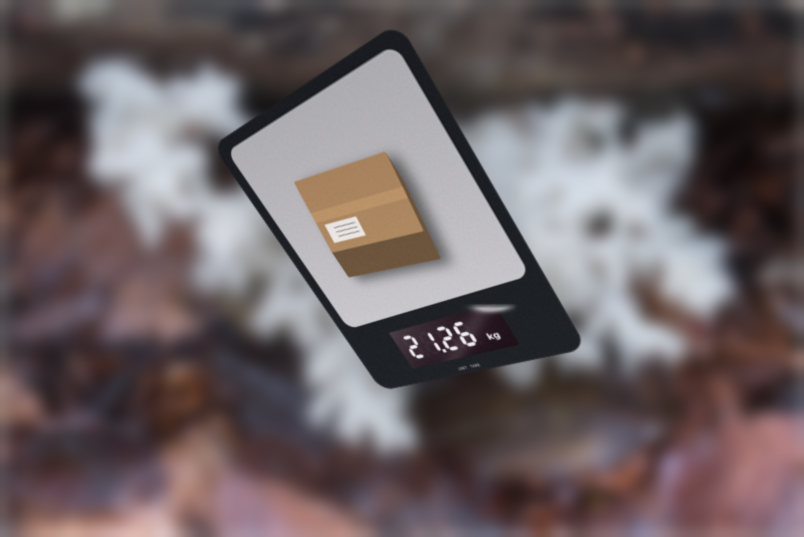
value=21.26 unit=kg
